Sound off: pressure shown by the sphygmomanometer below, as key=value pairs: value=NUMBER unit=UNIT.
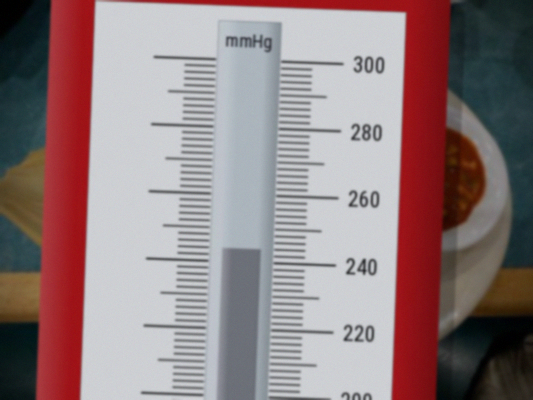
value=244 unit=mmHg
